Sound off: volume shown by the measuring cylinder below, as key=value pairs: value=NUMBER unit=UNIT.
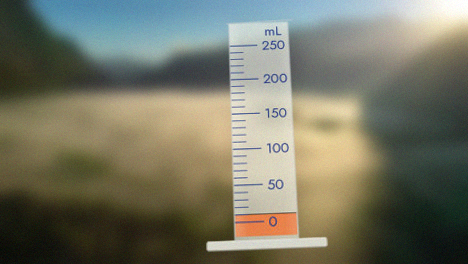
value=10 unit=mL
